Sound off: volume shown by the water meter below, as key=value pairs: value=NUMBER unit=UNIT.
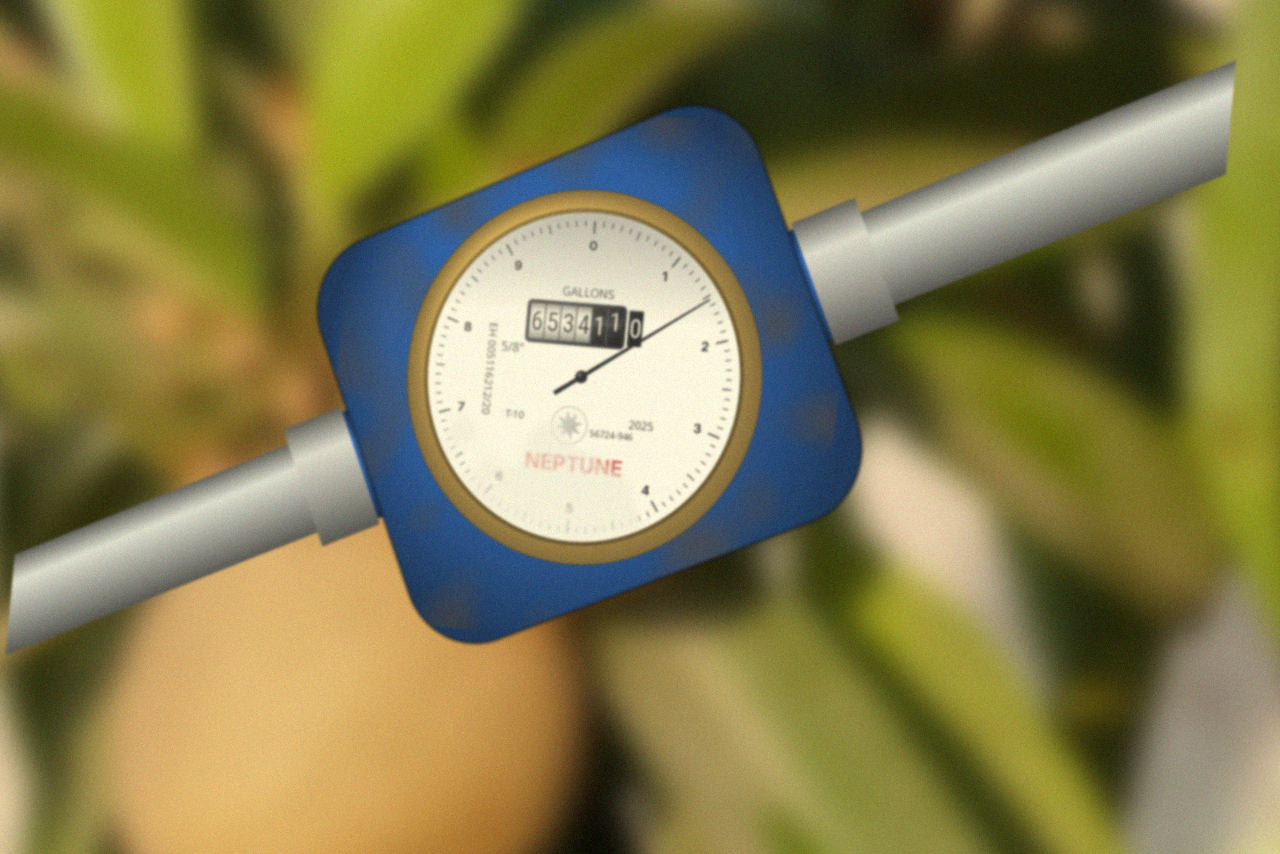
value=6534111.5 unit=gal
